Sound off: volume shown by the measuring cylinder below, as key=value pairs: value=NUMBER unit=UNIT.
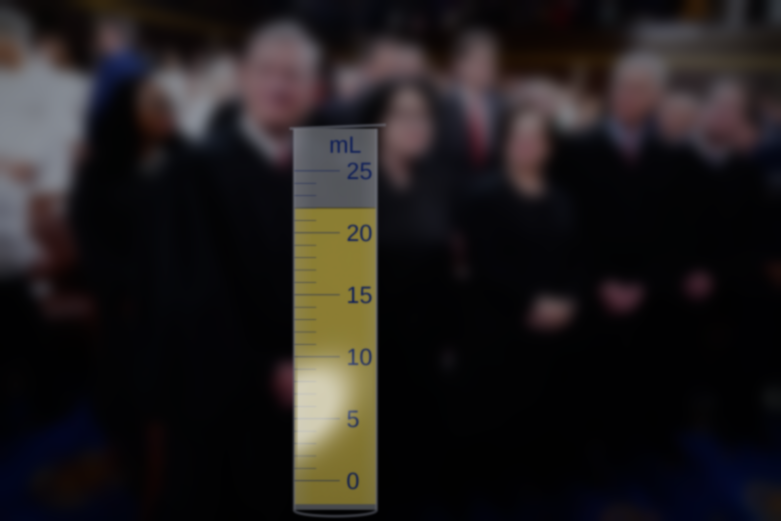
value=22 unit=mL
